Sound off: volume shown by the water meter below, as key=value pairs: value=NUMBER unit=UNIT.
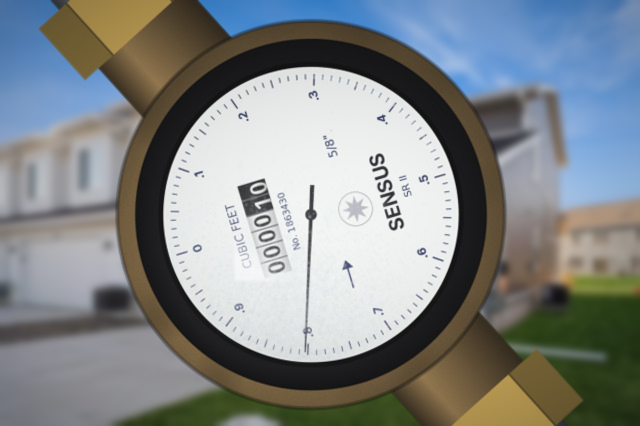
value=9.80 unit=ft³
